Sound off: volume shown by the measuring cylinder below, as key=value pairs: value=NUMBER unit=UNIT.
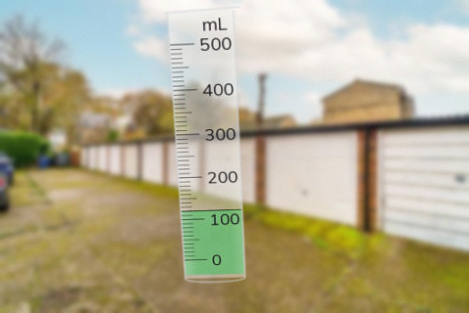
value=120 unit=mL
